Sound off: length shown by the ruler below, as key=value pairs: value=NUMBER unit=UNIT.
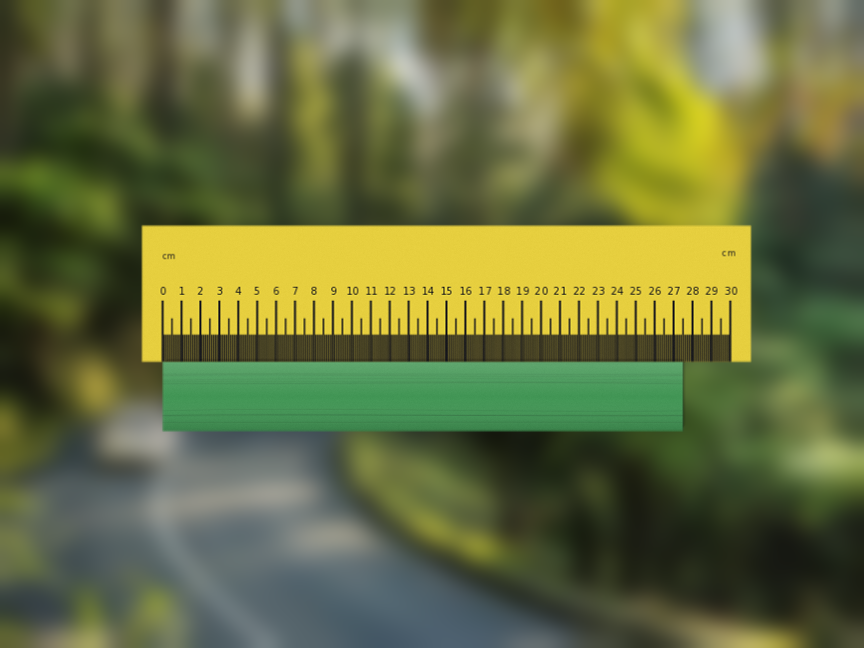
value=27.5 unit=cm
